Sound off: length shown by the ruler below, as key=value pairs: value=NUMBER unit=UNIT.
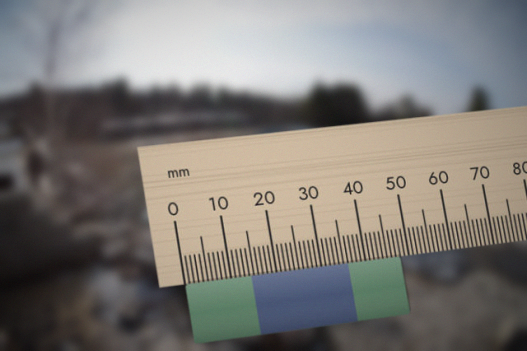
value=48 unit=mm
